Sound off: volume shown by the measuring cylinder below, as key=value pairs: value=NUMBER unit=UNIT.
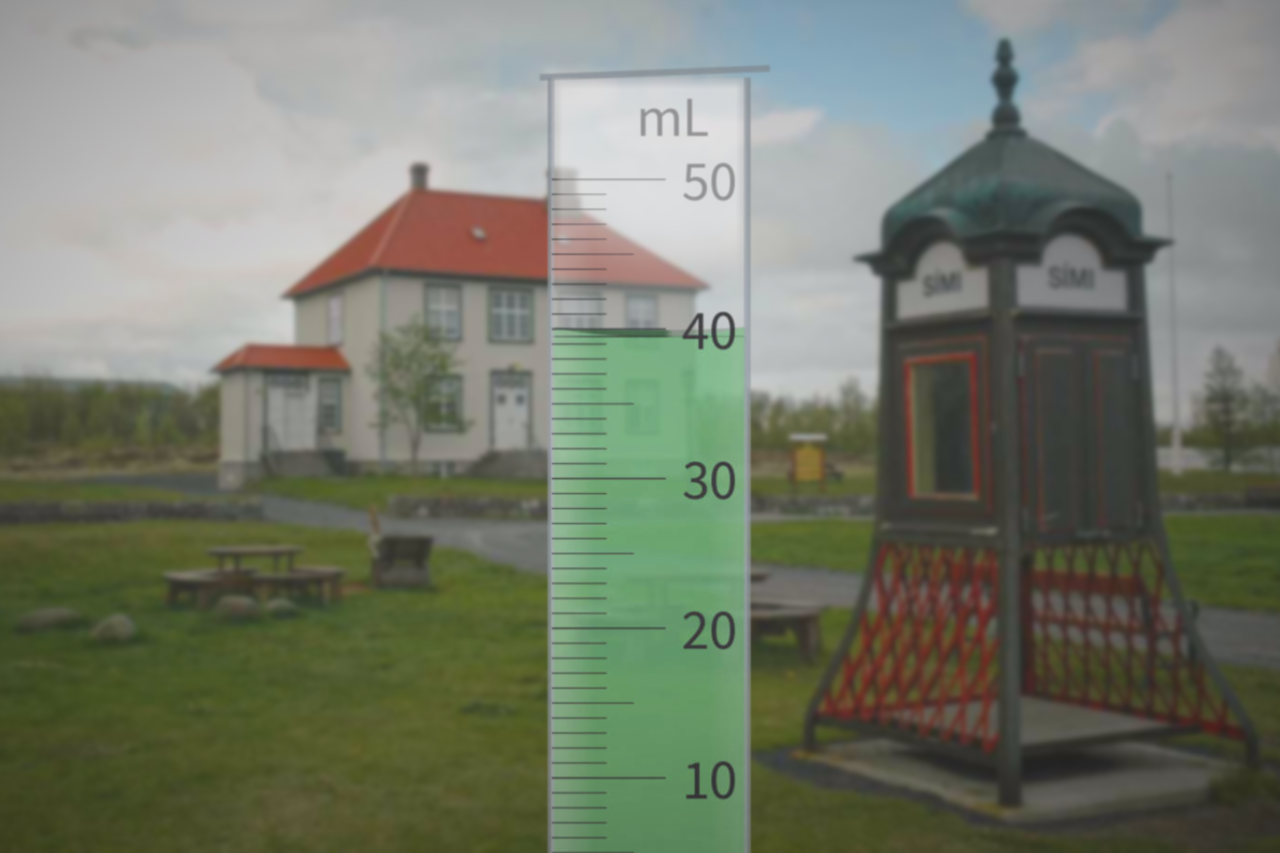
value=39.5 unit=mL
